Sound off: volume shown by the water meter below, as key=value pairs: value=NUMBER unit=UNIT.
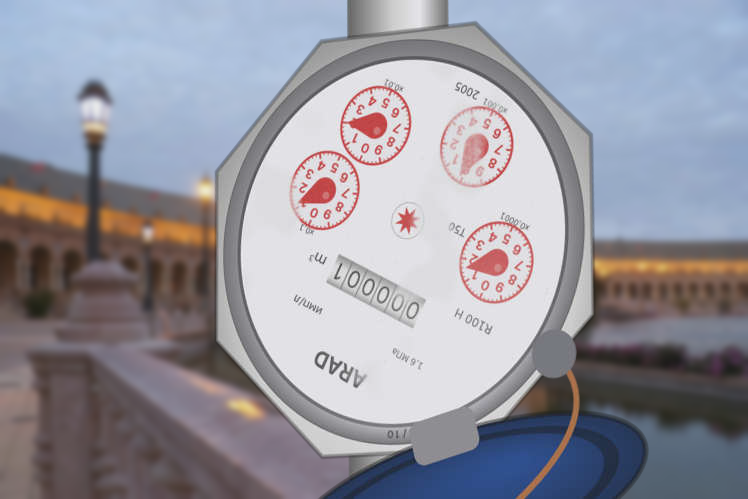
value=1.1201 unit=m³
